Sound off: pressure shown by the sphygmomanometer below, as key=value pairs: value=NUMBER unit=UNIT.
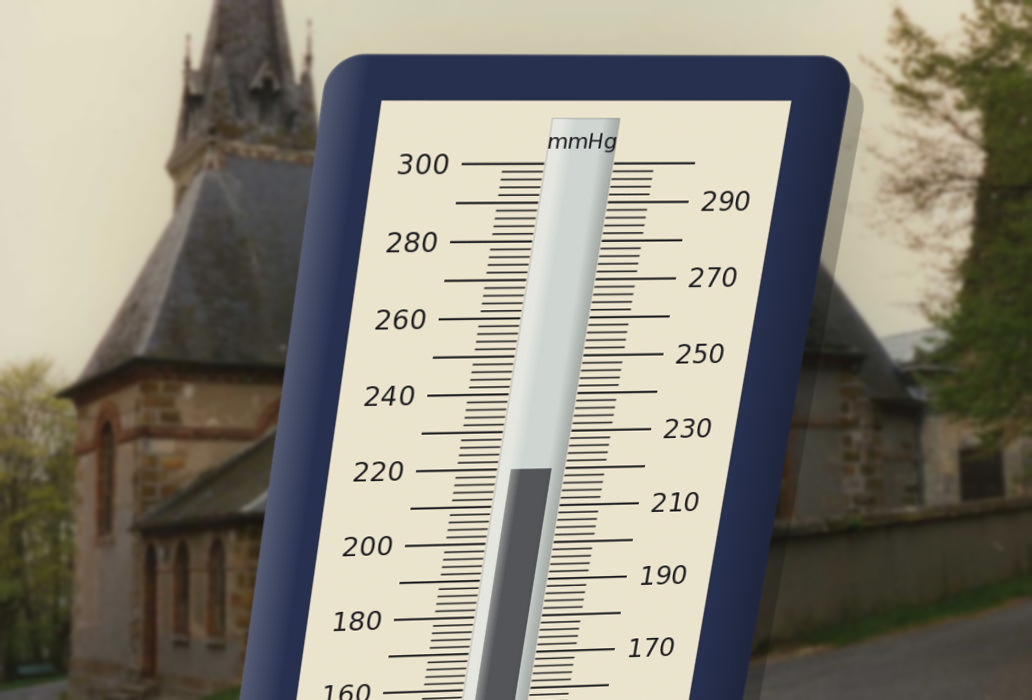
value=220 unit=mmHg
